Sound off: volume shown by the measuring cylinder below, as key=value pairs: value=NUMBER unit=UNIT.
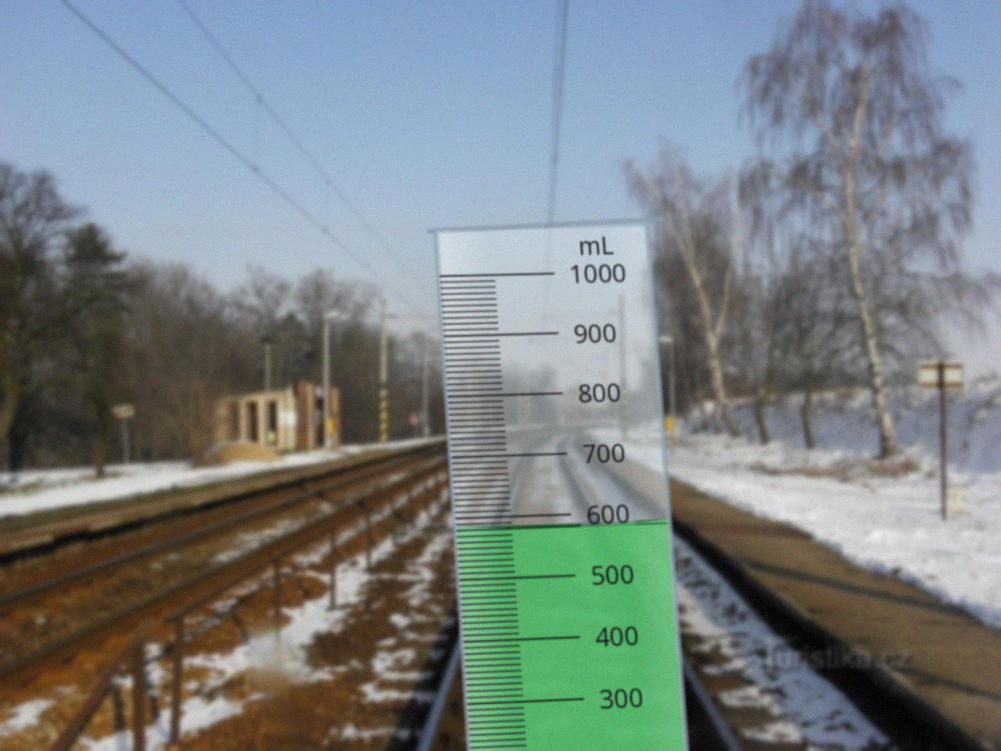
value=580 unit=mL
